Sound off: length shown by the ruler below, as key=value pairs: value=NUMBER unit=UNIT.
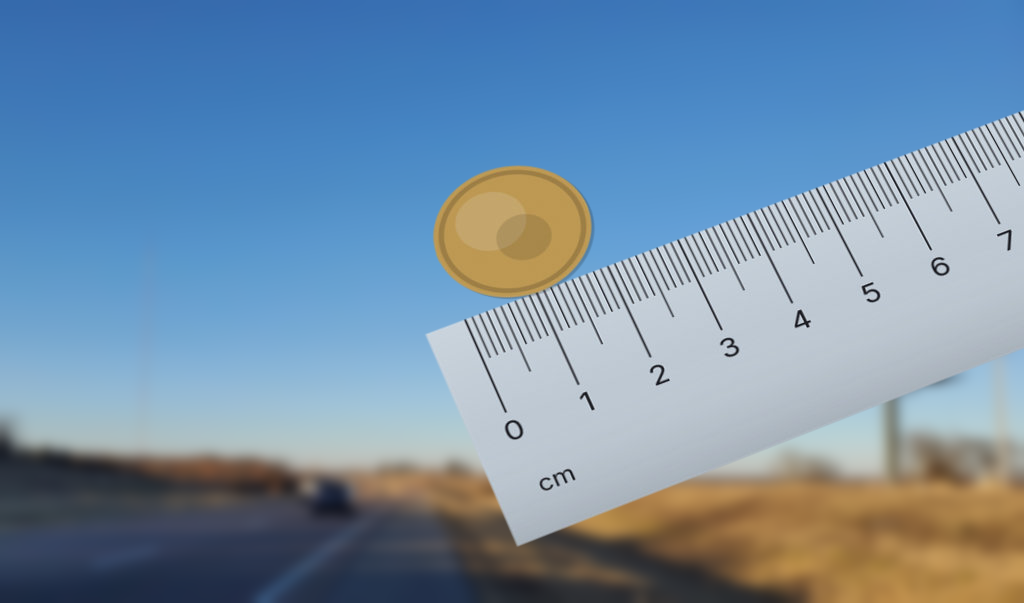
value=2.1 unit=cm
